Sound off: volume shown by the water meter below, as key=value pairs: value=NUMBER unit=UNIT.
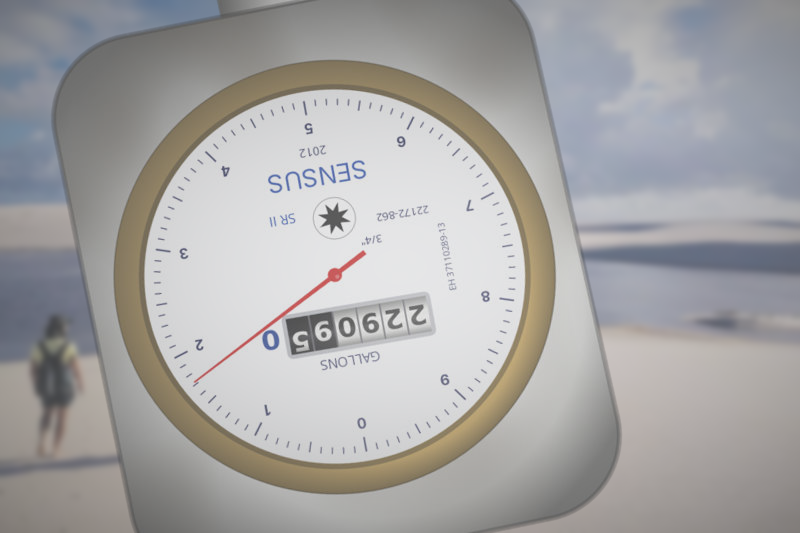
value=2290951.7 unit=gal
